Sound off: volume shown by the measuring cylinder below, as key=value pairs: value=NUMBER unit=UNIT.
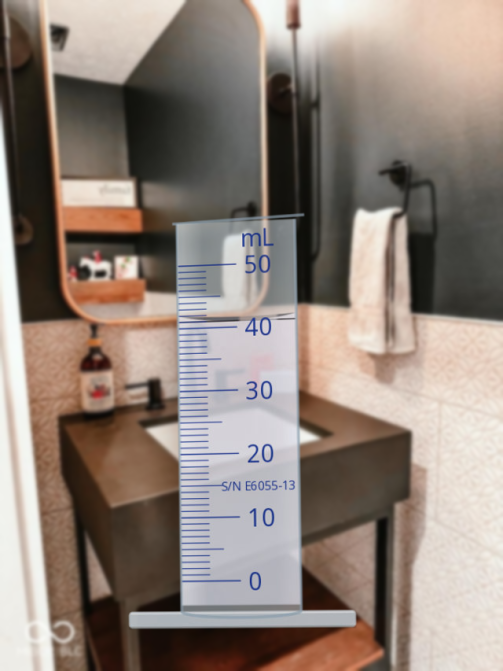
value=41 unit=mL
